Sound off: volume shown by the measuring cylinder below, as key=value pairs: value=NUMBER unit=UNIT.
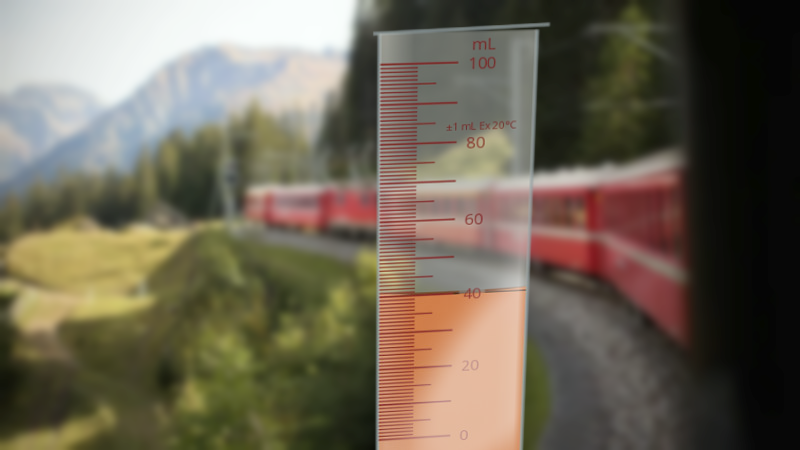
value=40 unit=mL
